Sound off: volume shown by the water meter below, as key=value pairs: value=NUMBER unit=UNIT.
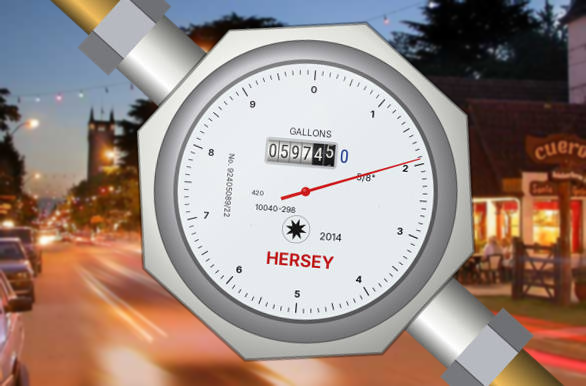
value=597451.9 unit=gal
